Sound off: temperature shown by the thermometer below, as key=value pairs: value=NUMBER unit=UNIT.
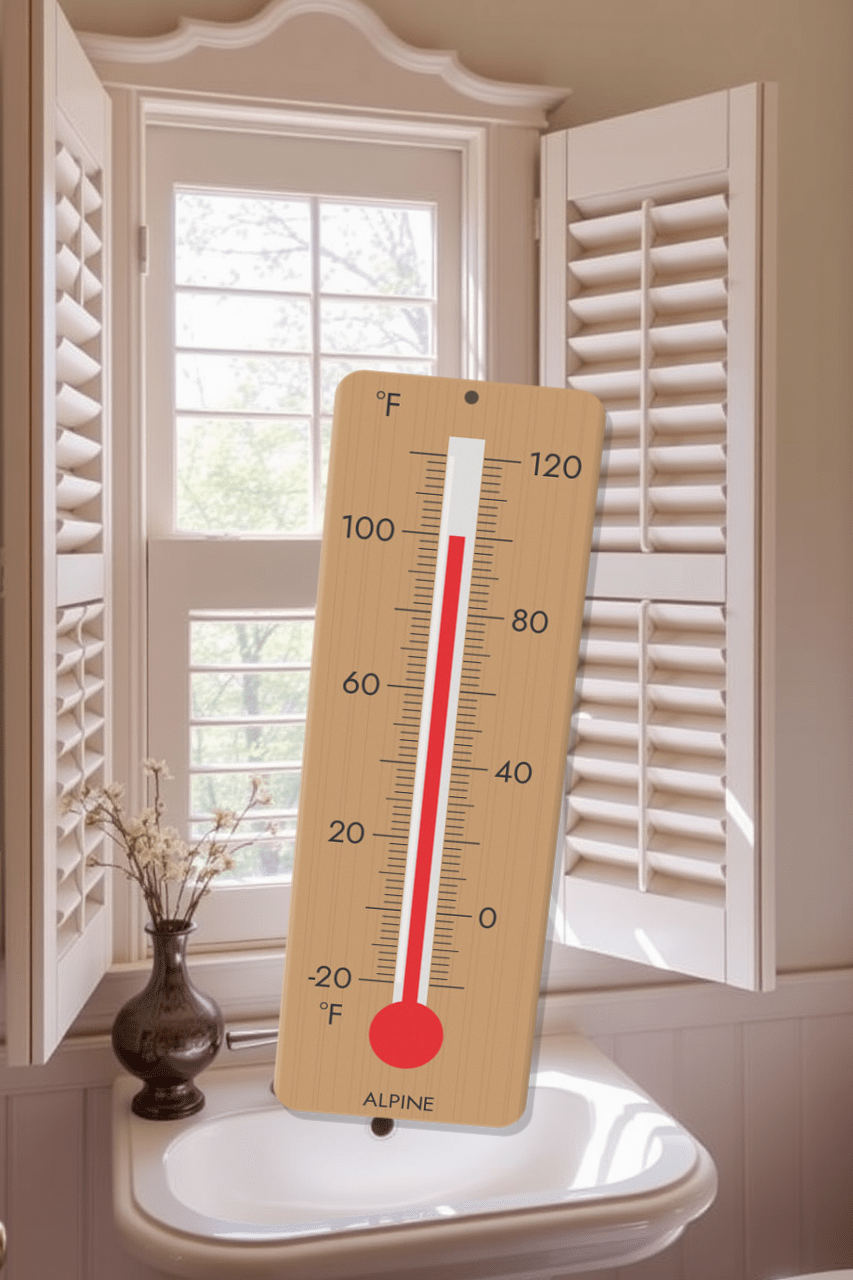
value=100 unit=°F
